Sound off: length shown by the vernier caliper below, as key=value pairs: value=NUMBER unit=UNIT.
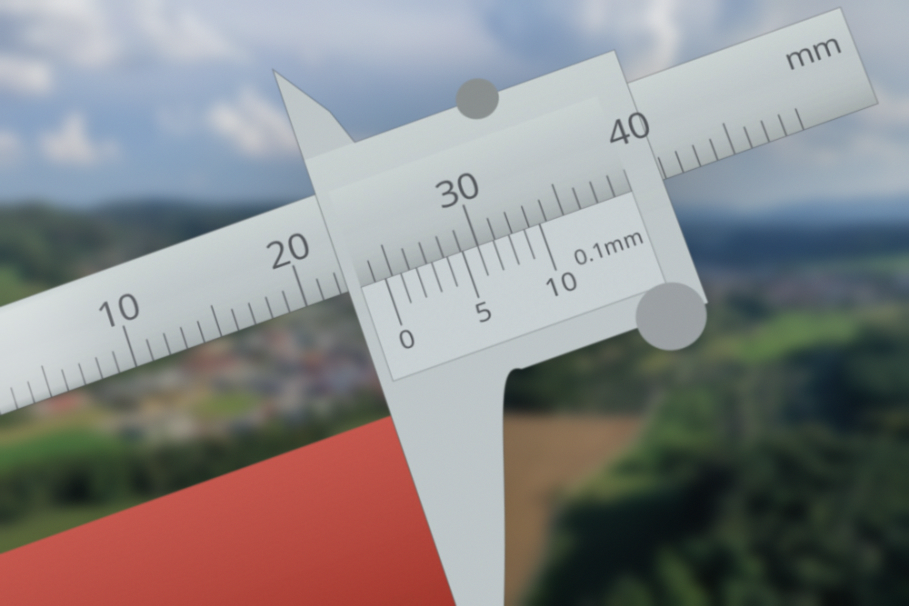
value=24.6 unit=mm
